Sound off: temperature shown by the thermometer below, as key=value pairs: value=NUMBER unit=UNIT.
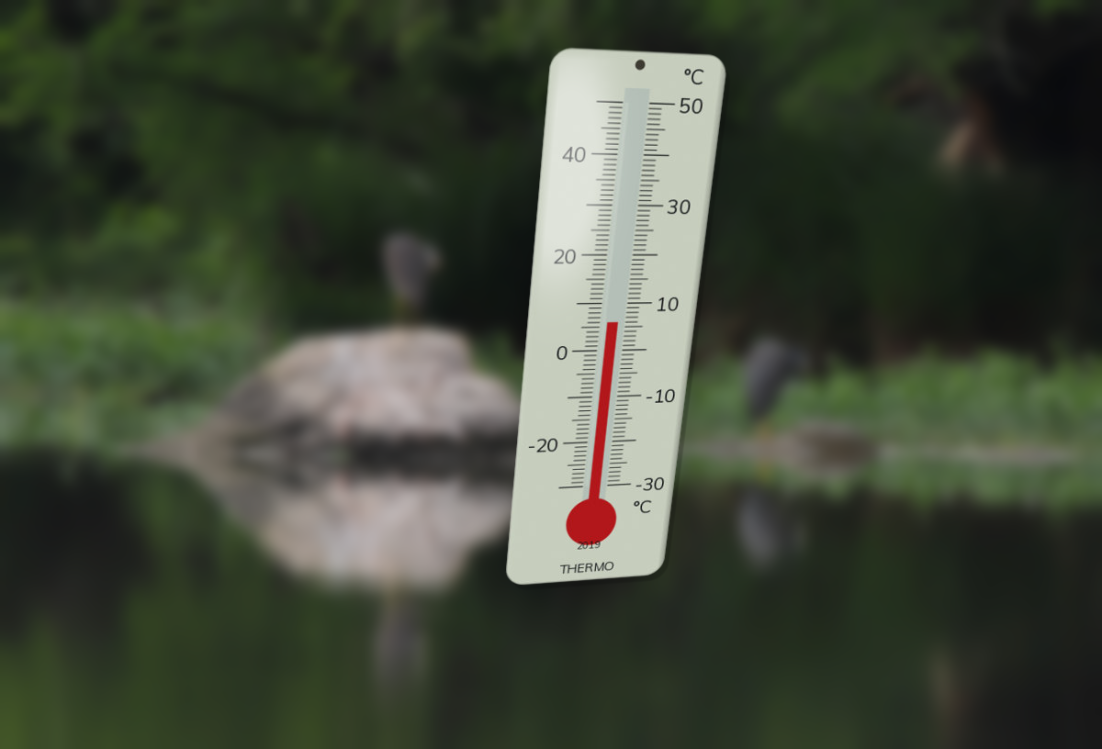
value=6 unit=°C
